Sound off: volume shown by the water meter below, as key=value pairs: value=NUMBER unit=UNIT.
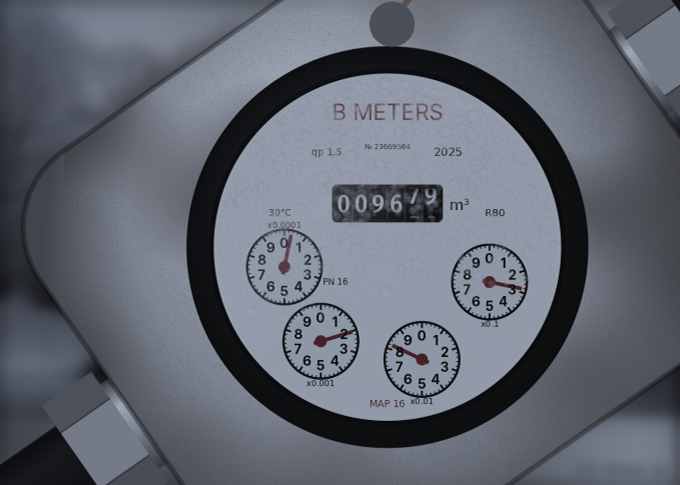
value=9679.2820 unit=m³
